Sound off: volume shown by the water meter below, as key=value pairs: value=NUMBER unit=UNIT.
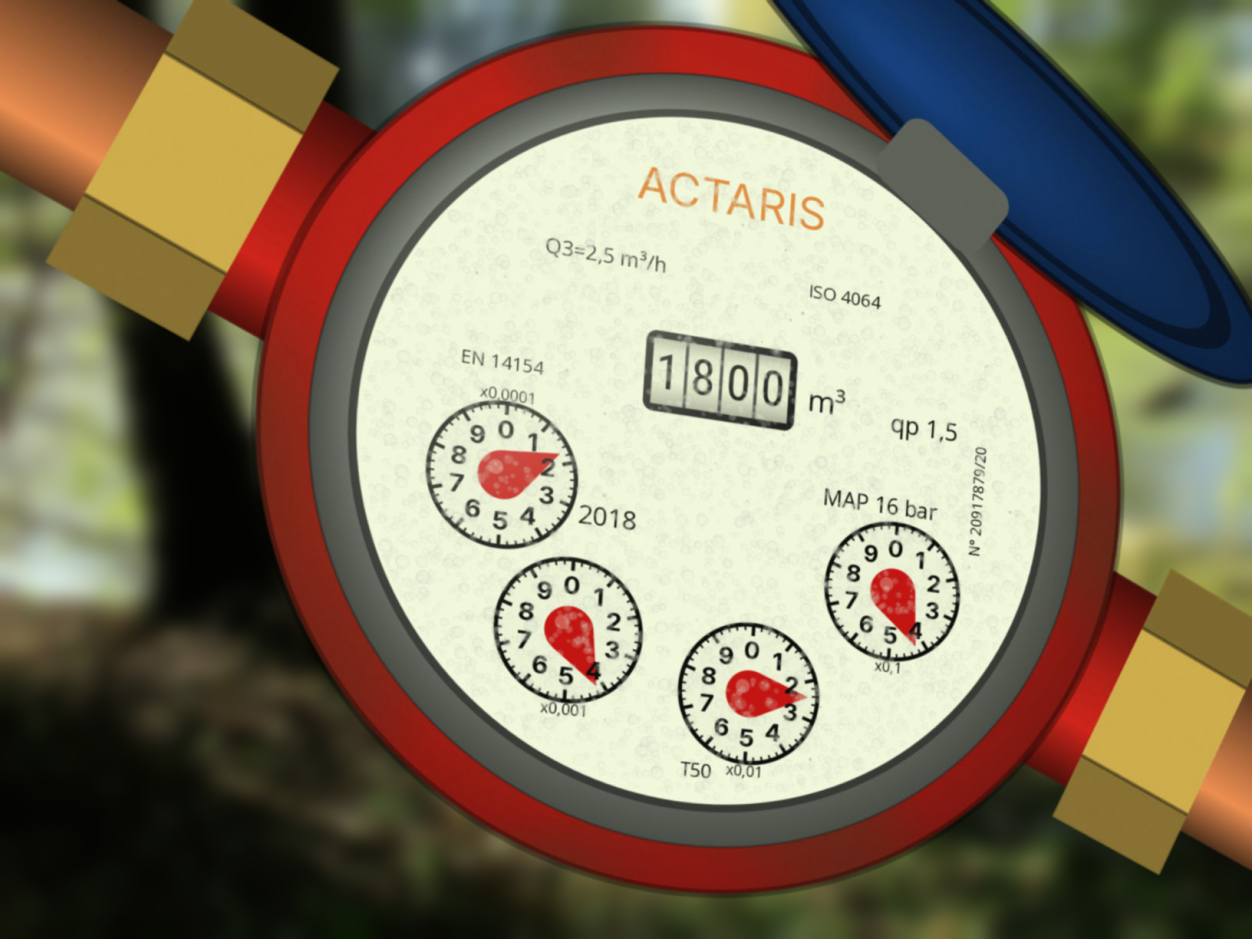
value=1800.4241 unit=m³
